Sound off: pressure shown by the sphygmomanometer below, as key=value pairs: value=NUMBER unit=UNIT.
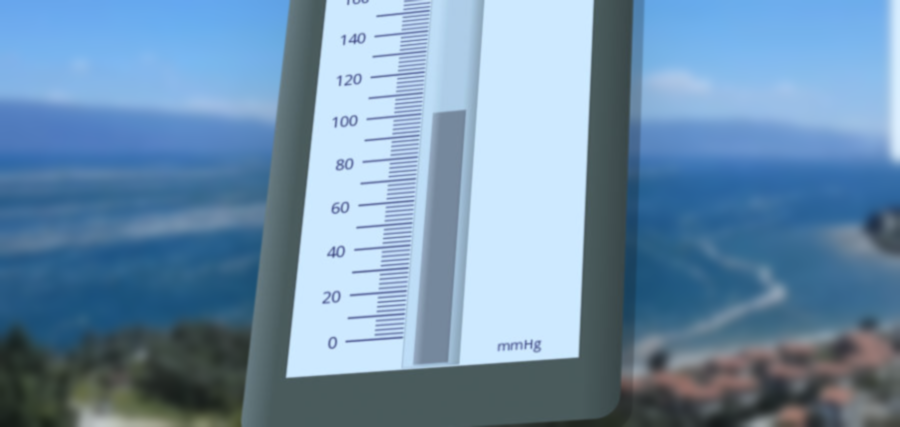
value=100 unit=mmHg
